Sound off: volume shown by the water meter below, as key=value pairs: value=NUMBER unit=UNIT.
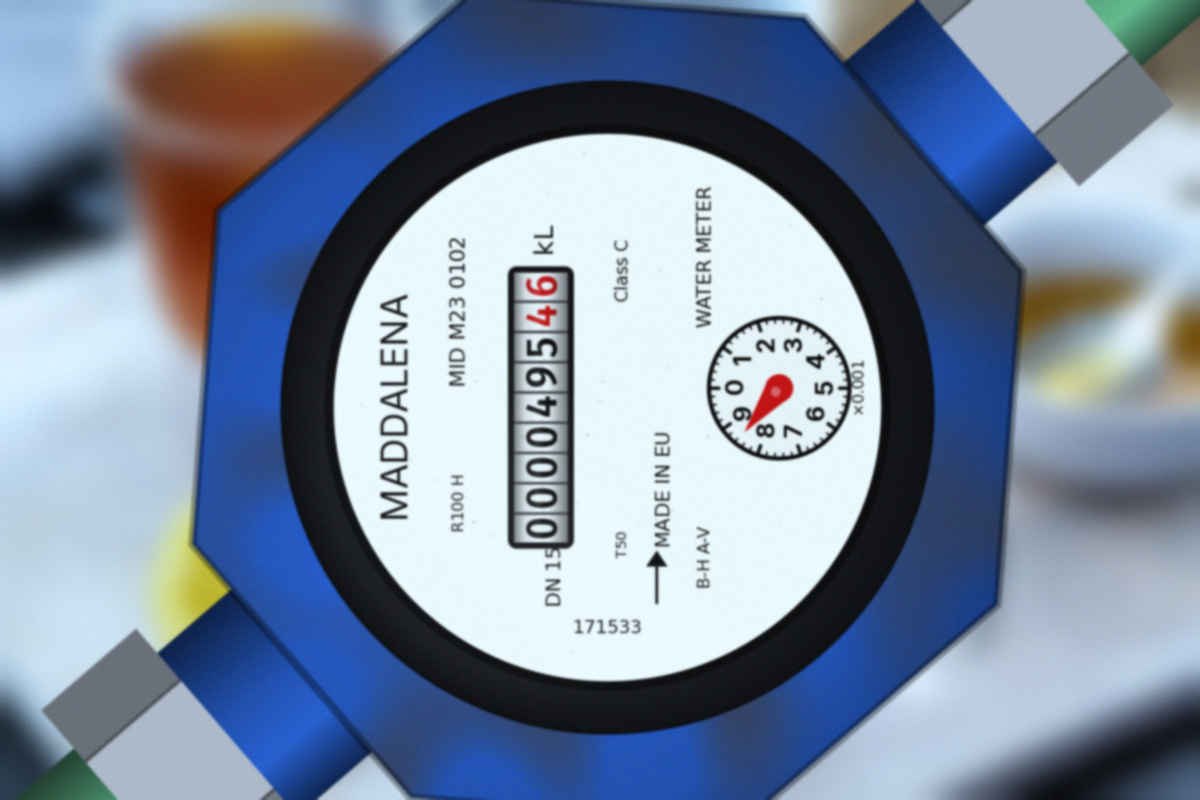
value=495.468 unit=kL
